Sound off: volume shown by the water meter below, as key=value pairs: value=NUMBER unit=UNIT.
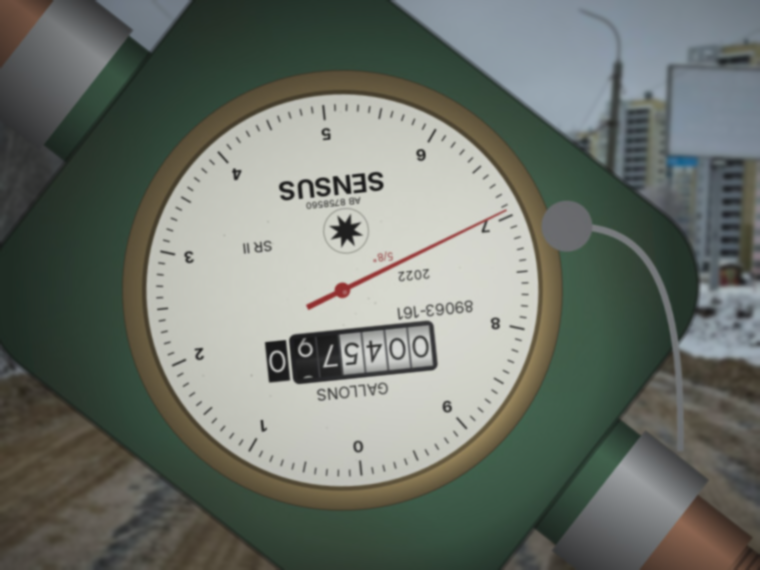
value=45786.9 unit=gal
